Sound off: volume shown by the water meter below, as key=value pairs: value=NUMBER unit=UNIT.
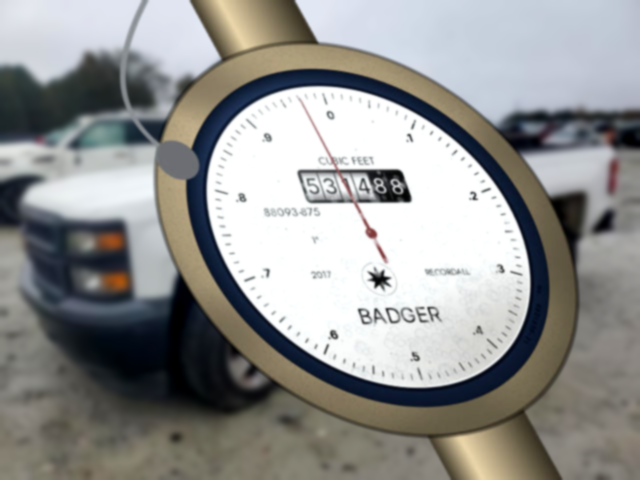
value=531487.97 unit=ft³
